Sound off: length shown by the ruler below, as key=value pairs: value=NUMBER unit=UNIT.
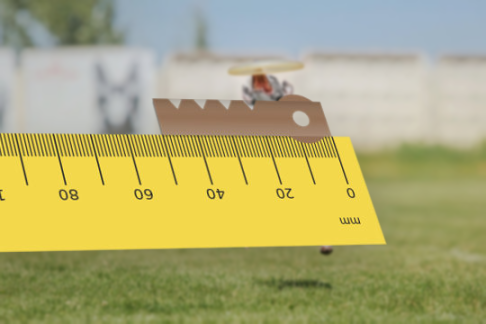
value=50 unit=mm
